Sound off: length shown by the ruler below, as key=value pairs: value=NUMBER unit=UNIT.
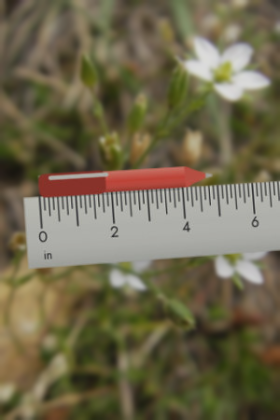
value=4.875 unit=in
